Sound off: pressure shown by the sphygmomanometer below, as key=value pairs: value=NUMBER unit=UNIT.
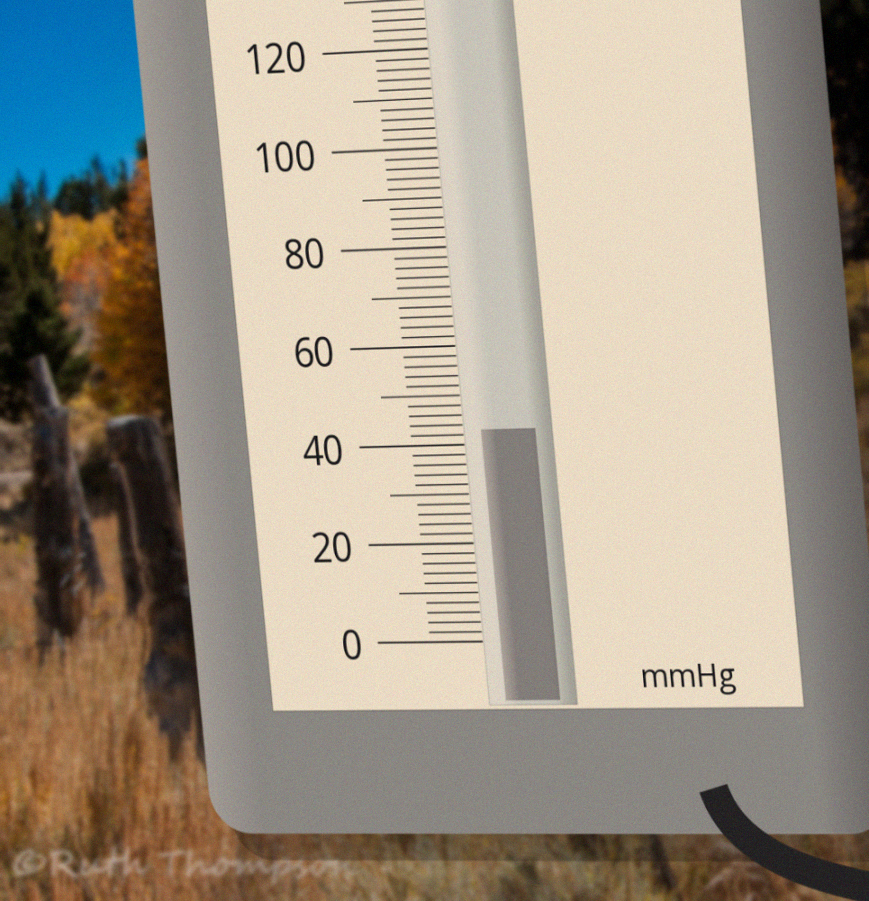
value=43 unit=mmHg
